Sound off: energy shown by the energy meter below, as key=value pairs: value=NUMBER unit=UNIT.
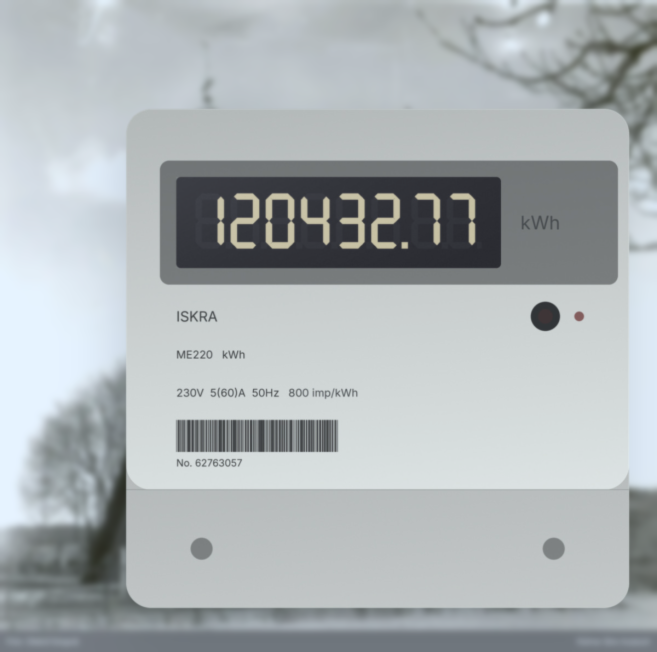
value=120432.77 unit=kWh
